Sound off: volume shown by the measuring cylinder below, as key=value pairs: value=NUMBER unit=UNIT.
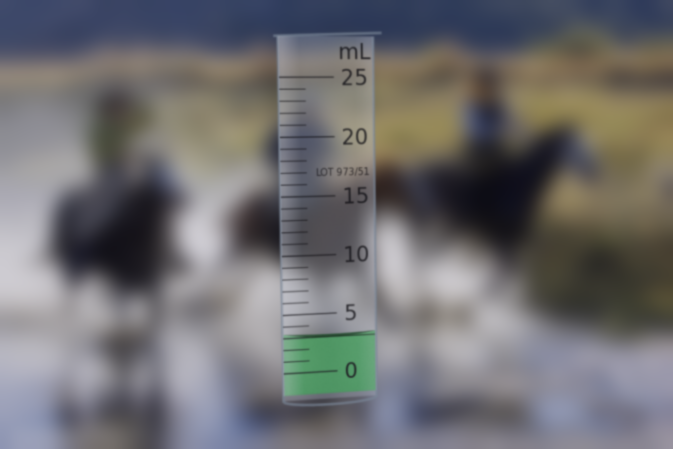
value=3 unit=mL
